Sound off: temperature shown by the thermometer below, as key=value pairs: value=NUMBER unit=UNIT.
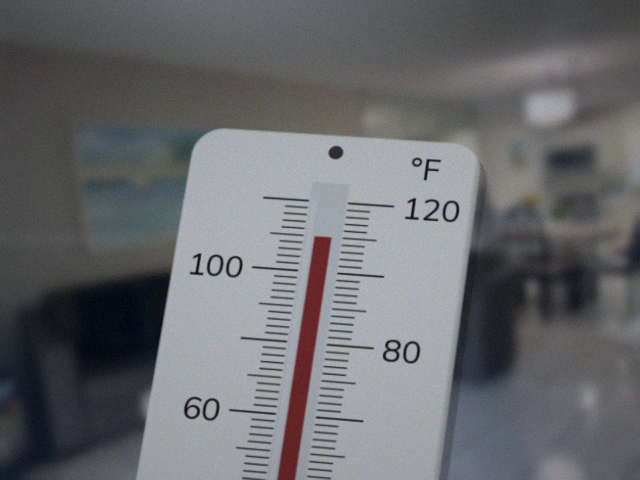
value=110 unit=°F
